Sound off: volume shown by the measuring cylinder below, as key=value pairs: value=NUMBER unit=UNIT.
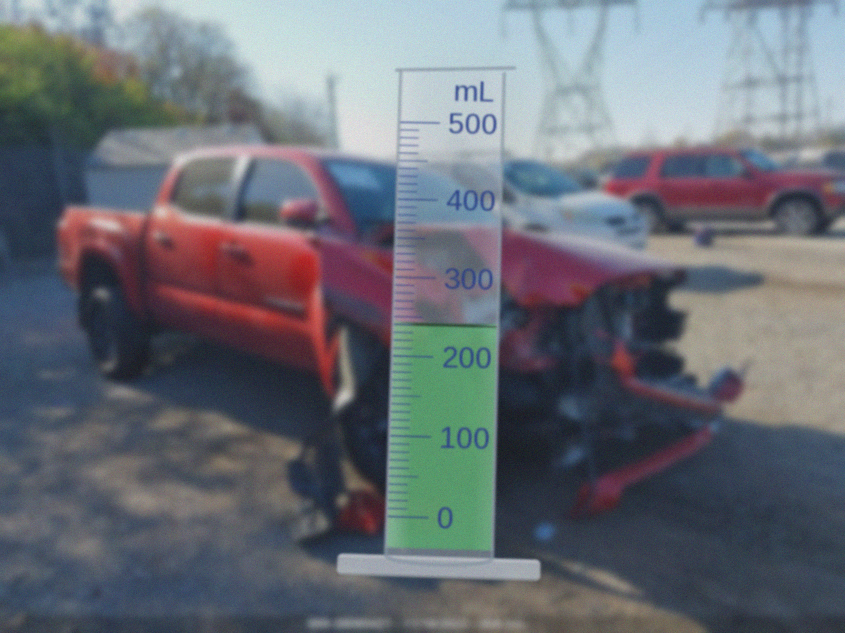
value=240 unit=mL
